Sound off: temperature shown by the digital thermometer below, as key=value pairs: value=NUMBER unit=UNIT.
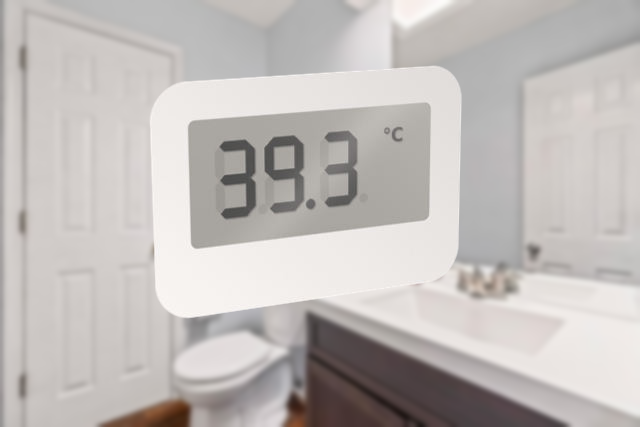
value=39.3 unit=°C
